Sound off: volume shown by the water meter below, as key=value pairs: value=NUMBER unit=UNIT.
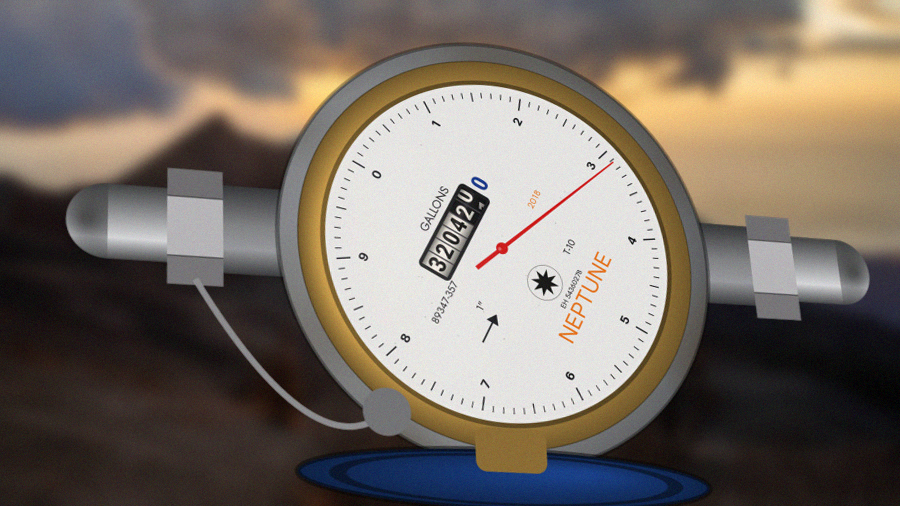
value=3204203.1 unit=gal
